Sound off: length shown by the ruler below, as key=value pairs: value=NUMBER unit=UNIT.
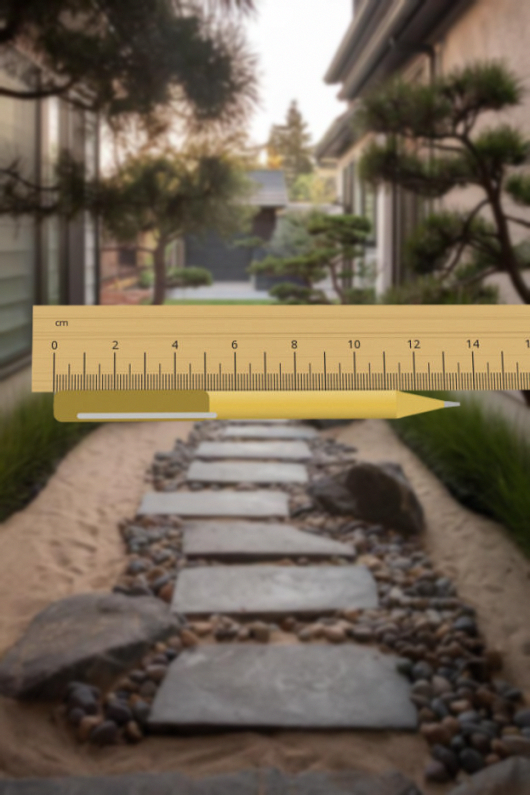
value=13.5 unit=cm
